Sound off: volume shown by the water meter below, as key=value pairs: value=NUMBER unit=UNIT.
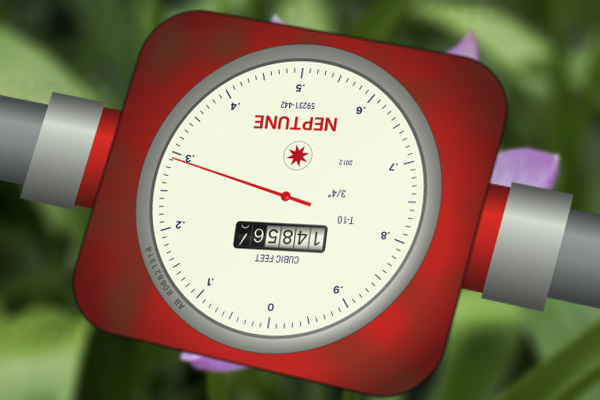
value=148567.29 unit=ft³
